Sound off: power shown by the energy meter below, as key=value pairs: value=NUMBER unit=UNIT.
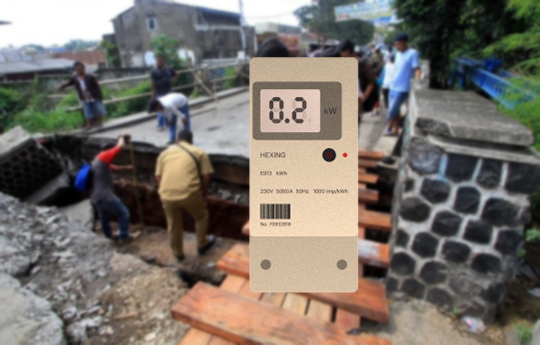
value=0.2 unit=kW
